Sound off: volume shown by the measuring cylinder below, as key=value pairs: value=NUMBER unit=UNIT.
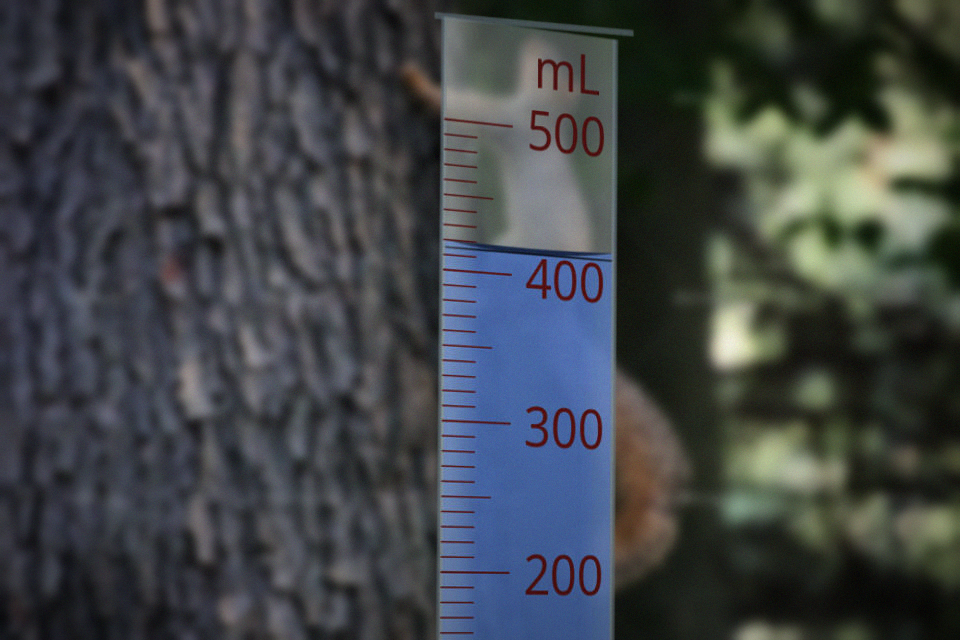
value=415 unit=mL
